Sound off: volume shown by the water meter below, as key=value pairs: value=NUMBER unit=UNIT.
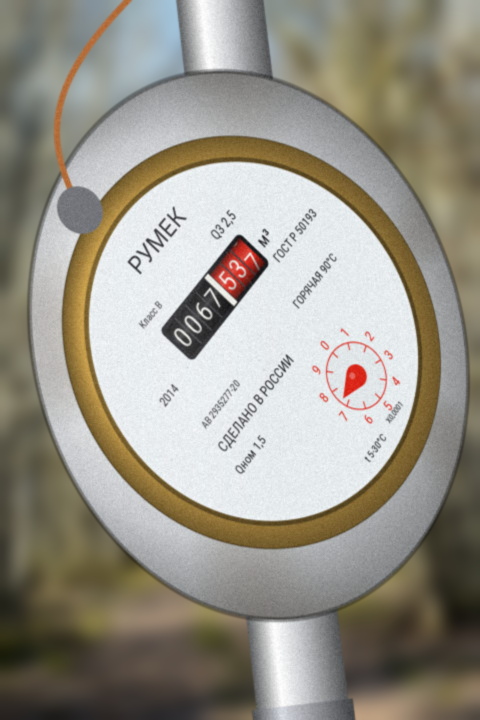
value=67.5367 unit=m³
